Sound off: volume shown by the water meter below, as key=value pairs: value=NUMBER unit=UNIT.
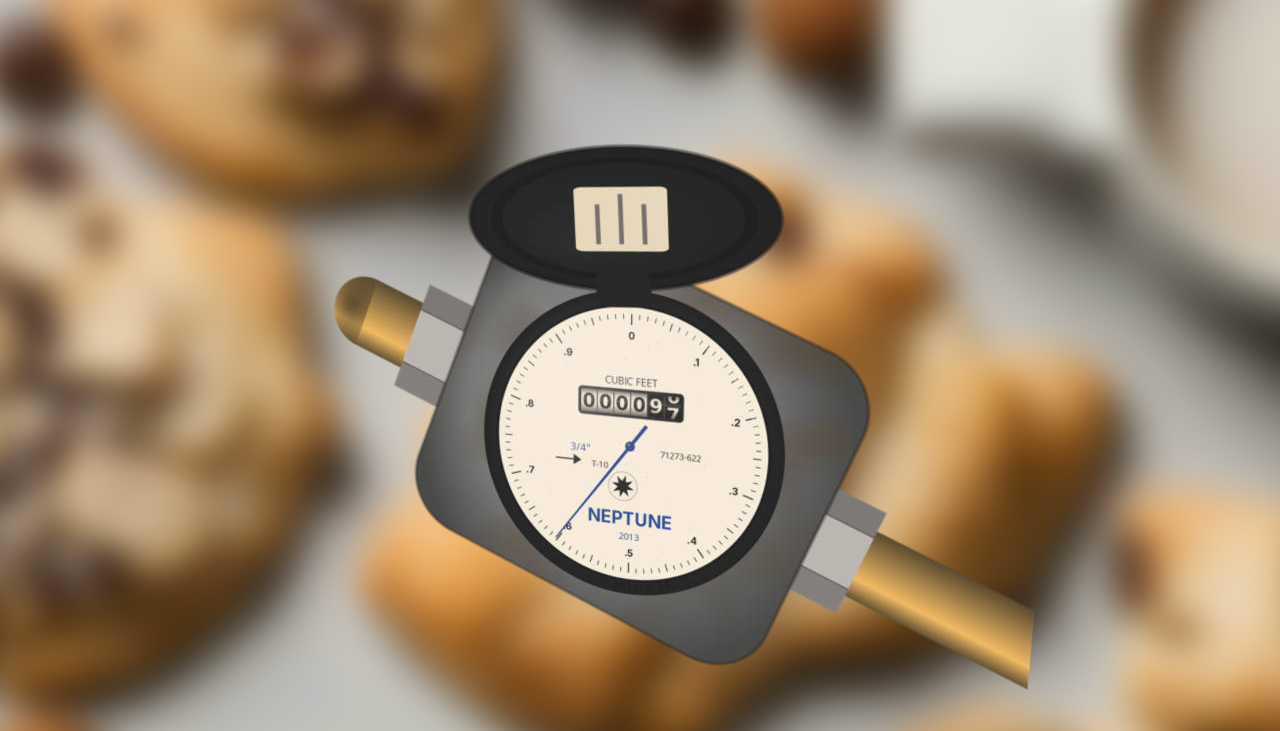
value=96.60 unit=ft³
